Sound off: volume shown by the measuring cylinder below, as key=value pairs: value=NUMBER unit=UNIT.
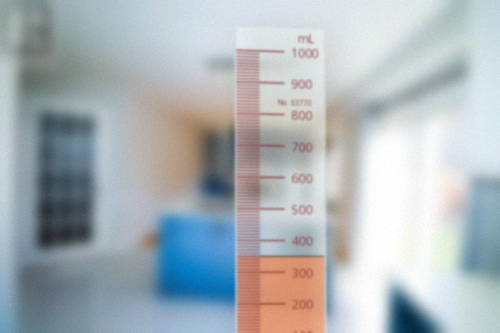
value=350 unit=mL
